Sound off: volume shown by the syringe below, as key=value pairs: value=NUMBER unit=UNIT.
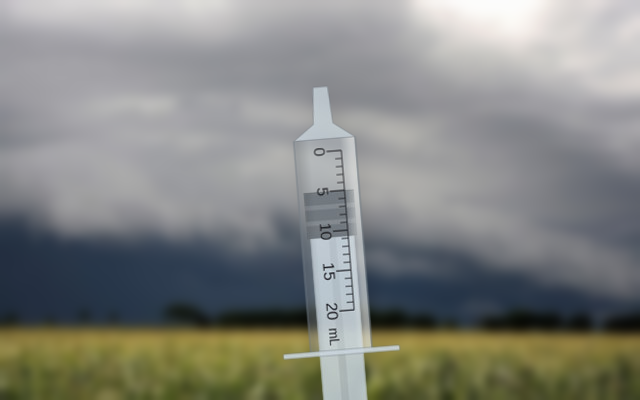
value=5 unit=mL
